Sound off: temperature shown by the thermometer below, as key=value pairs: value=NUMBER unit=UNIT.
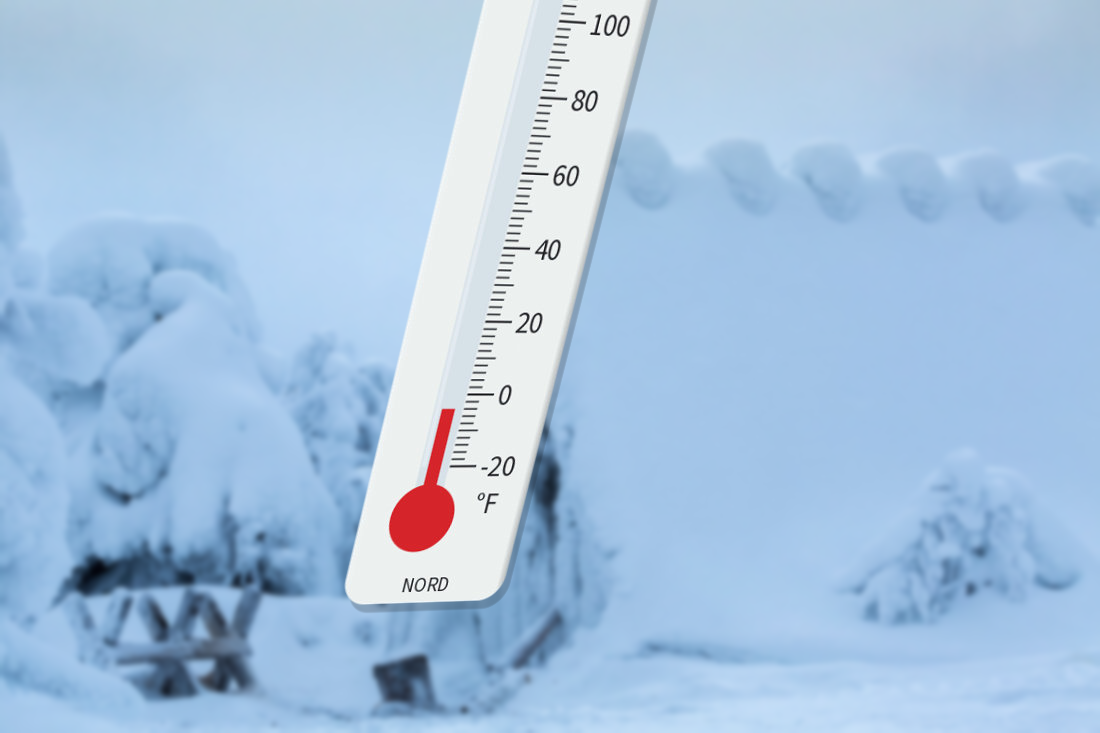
value=-4 unit=°F
